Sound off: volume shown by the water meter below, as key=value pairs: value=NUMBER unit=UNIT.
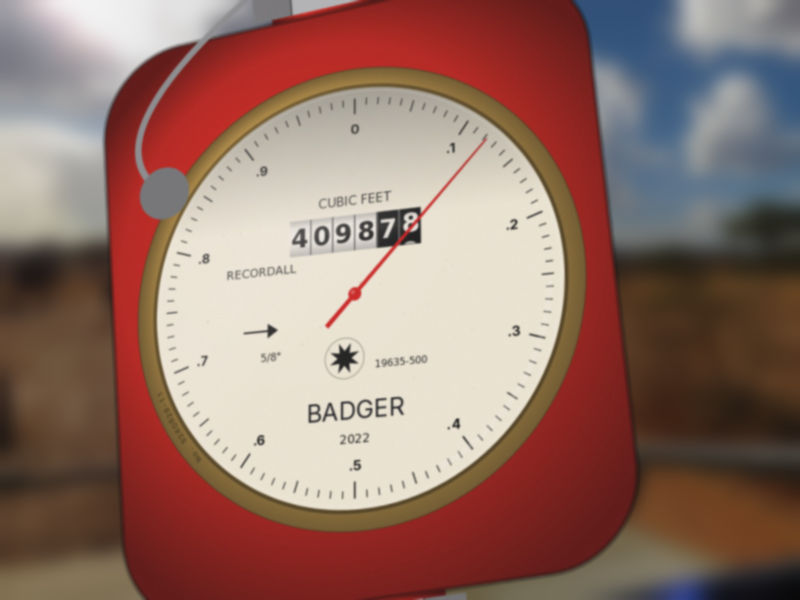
value=409878.12 unit=ft³
